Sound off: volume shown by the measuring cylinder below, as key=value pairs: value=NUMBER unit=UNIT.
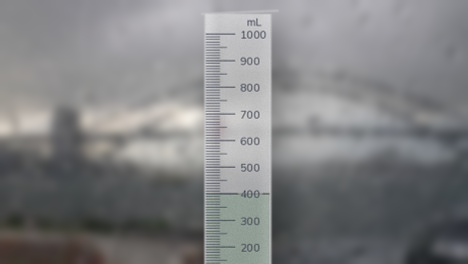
value=400 unit=mL
